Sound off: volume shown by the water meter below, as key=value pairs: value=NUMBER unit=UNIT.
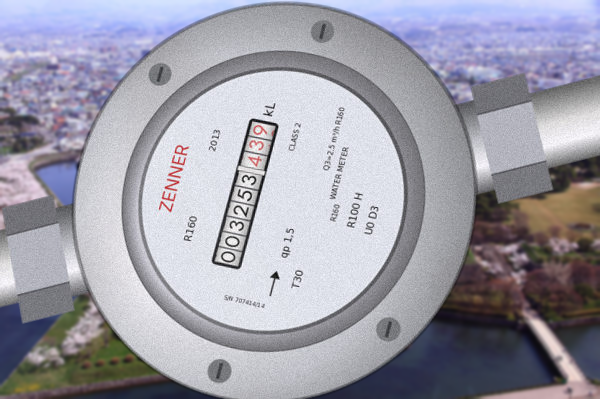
value=3253.439 unit=kL
